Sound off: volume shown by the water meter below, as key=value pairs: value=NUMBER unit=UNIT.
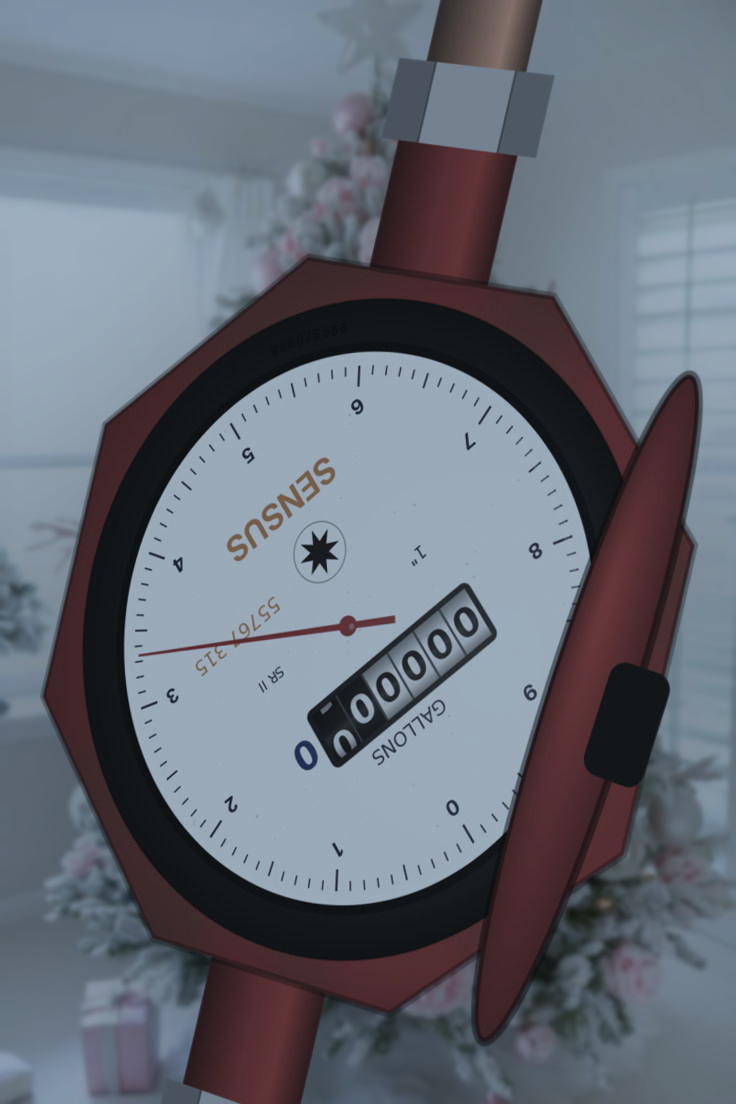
value=3.3 unit=gal
